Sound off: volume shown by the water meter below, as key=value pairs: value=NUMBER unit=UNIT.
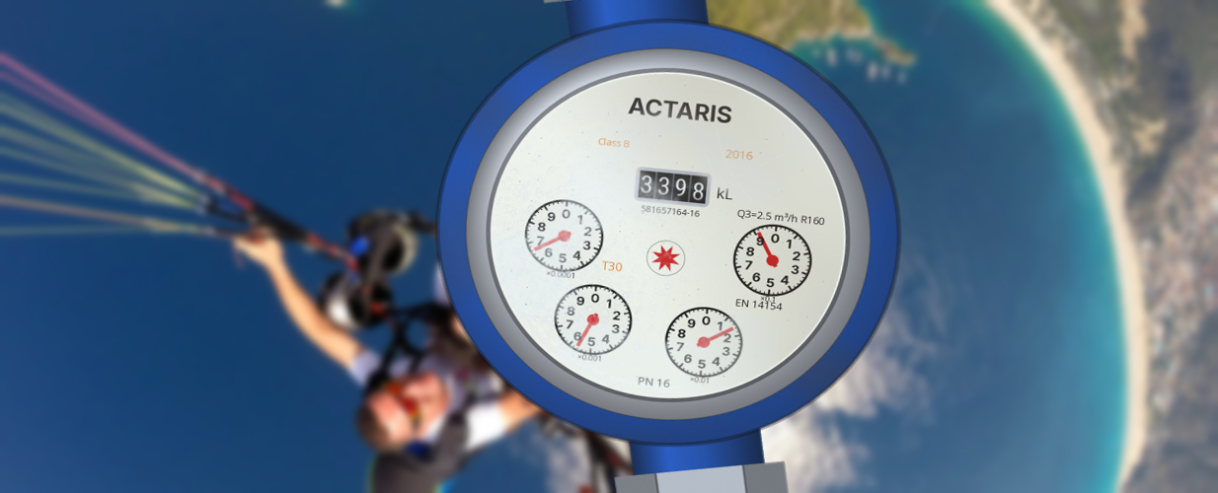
value=3397.9156 unit=kL
